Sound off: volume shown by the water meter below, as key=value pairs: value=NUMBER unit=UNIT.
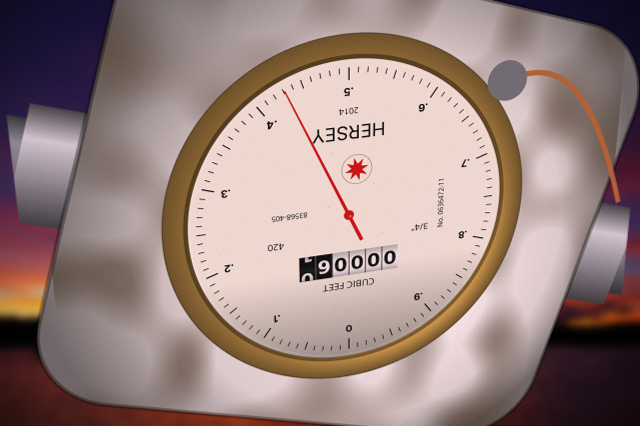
value=60.43 unit=ft³
